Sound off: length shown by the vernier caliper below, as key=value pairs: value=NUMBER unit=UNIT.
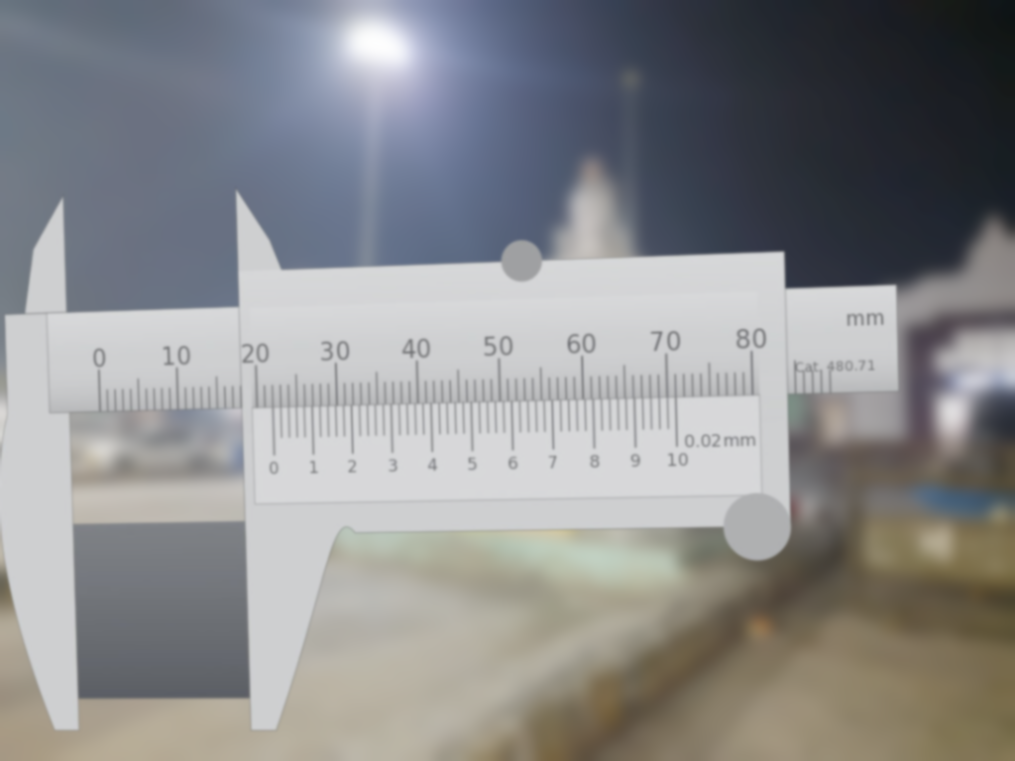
value=22.0 unit=mm
